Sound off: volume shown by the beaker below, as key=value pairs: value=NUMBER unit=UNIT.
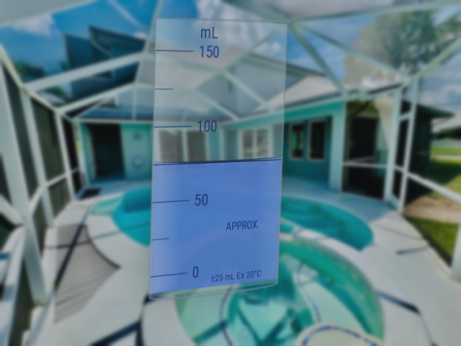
value=75 unit=mL
